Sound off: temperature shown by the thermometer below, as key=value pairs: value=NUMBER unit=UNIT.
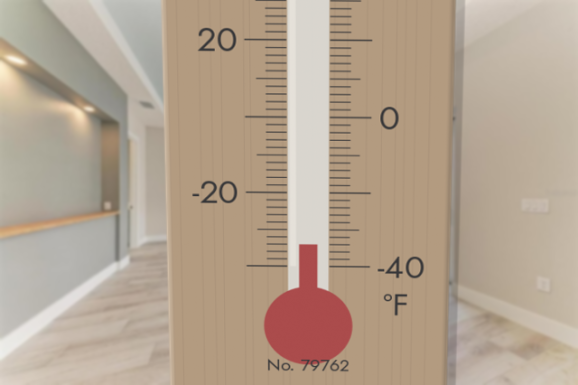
value=-34 unit=°F
